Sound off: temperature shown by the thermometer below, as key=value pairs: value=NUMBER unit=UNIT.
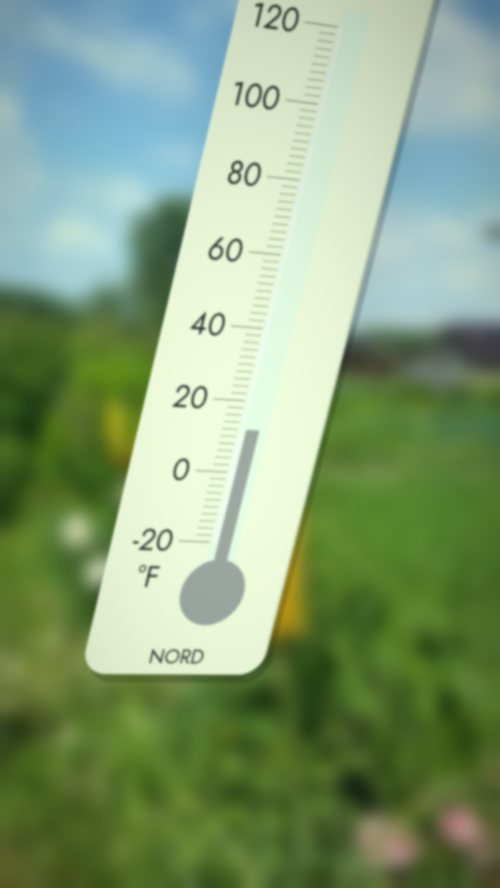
value=12 unit=°F
